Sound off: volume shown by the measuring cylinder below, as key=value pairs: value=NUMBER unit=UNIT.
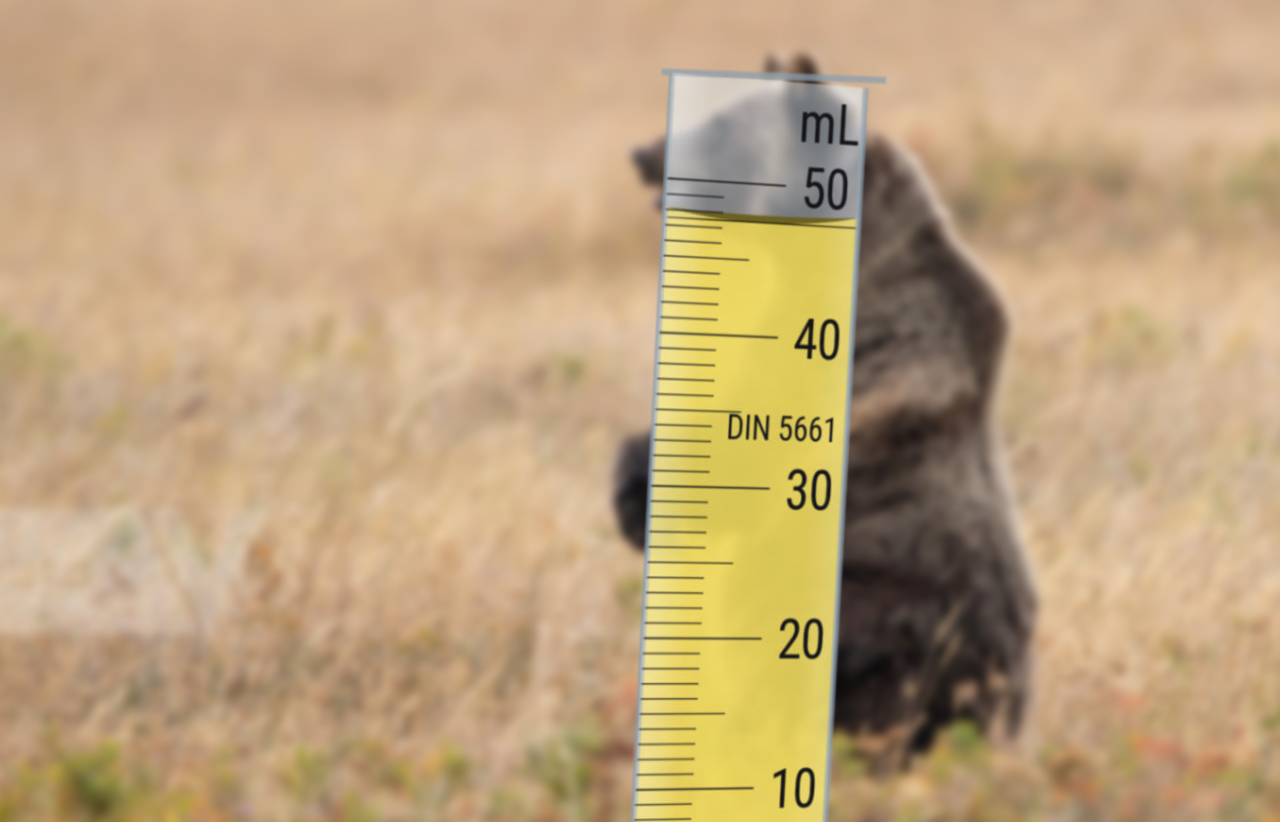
value=47.5 unit=mL
